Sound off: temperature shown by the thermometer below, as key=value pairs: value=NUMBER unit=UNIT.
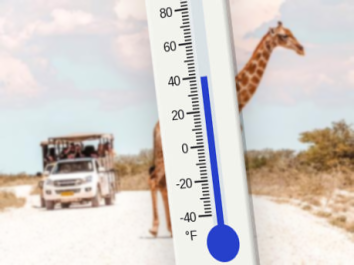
value=40 unit=°F
